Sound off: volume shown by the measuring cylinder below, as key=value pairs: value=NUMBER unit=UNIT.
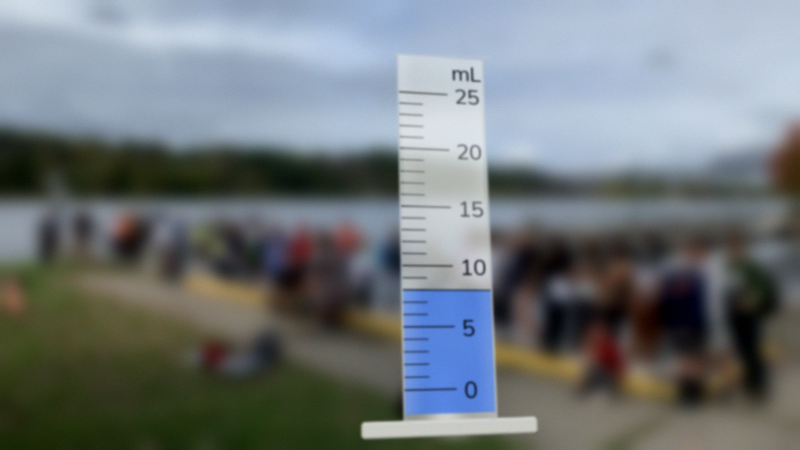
value=8 unit=mL
